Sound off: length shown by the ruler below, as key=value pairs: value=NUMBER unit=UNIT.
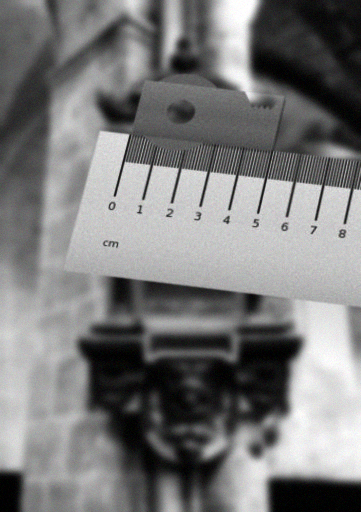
value=5 unit=cm
